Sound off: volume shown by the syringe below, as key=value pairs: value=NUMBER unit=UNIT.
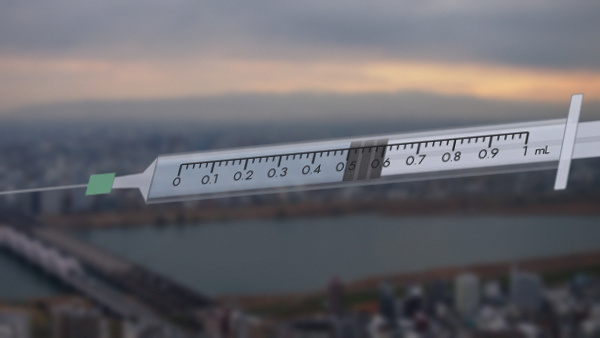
value=0.5 unit=mL
